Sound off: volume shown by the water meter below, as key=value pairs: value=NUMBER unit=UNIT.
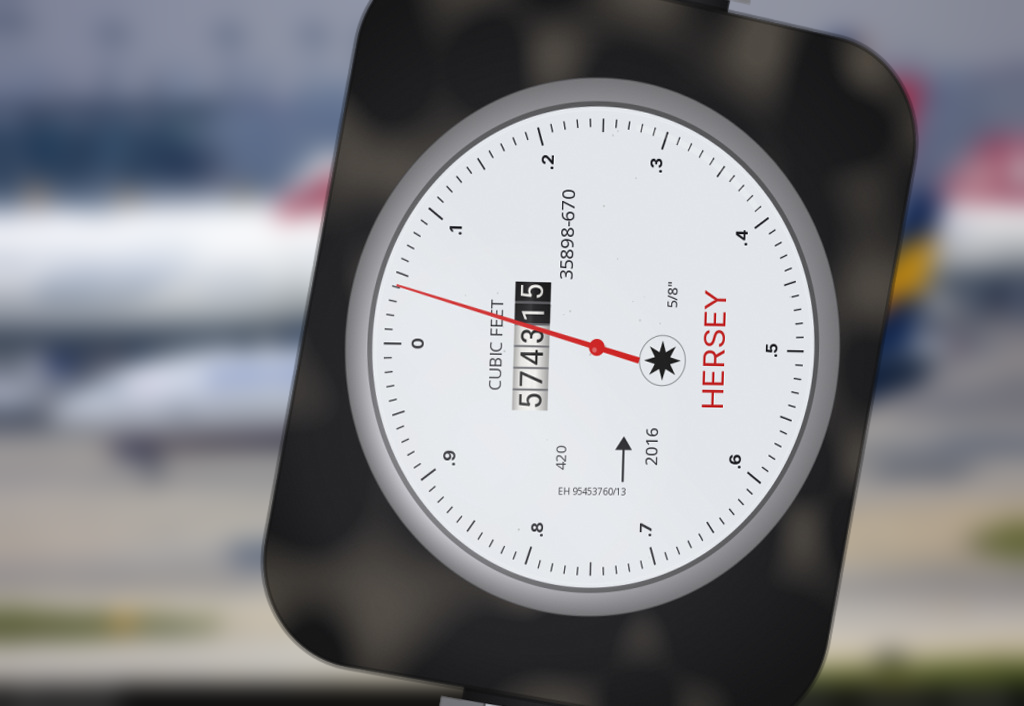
value=574315.04 unit=ft³
